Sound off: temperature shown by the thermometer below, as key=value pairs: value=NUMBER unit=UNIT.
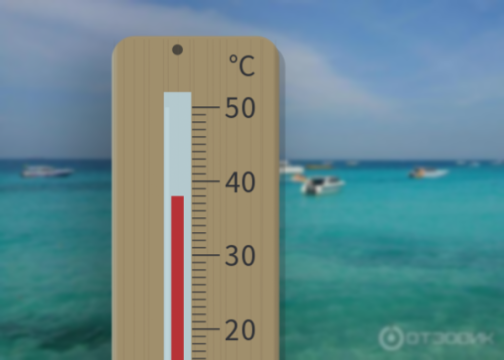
value=38 unit=°C
